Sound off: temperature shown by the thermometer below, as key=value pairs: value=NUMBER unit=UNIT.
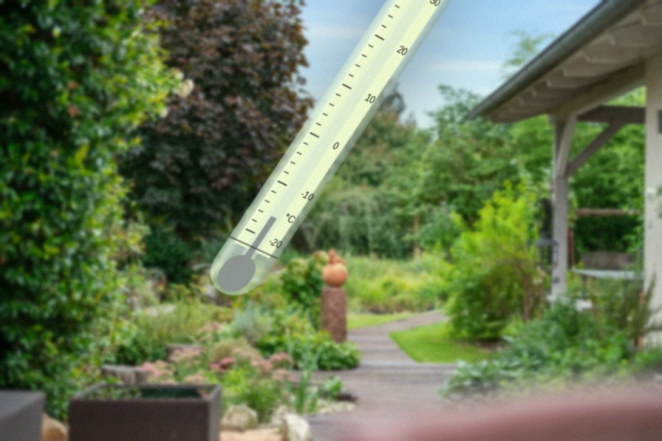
value=-16 unit=°C
